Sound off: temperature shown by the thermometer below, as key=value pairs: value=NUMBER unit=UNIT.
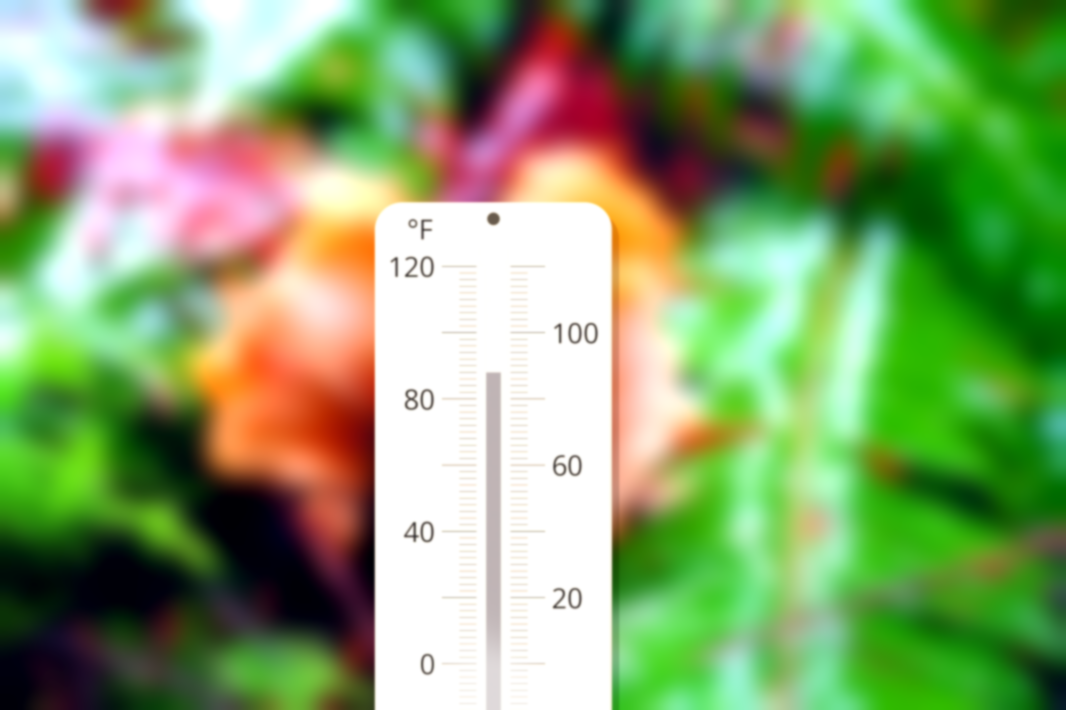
value=88 unit=°F
